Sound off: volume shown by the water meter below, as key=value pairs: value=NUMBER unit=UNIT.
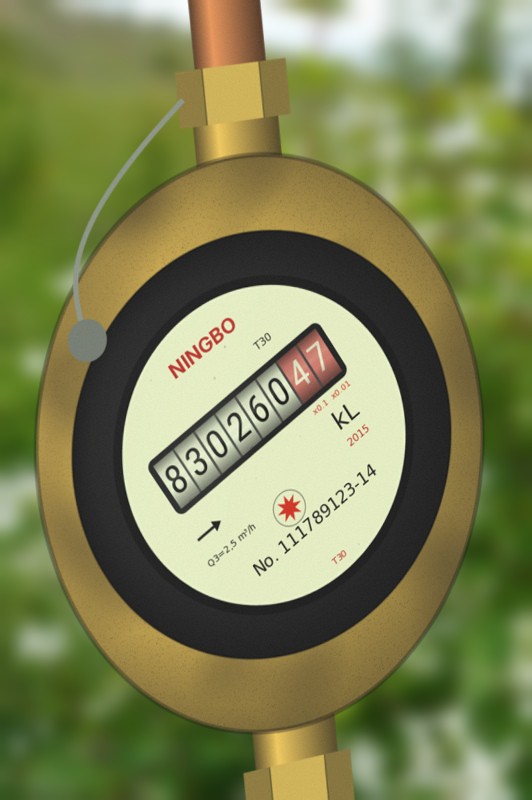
value=830260.47 unit=kL
